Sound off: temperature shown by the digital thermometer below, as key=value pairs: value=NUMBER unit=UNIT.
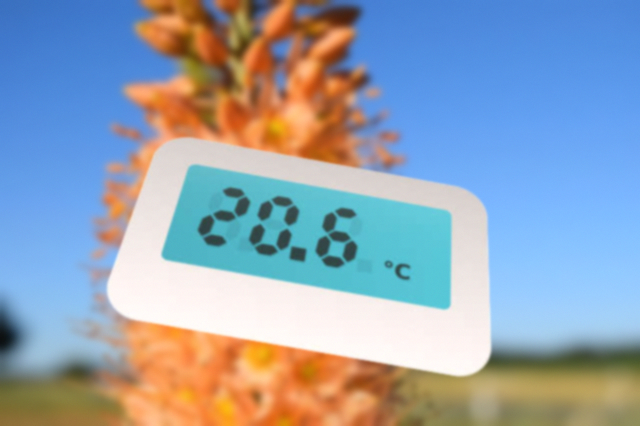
value=20.6 unit=°C
